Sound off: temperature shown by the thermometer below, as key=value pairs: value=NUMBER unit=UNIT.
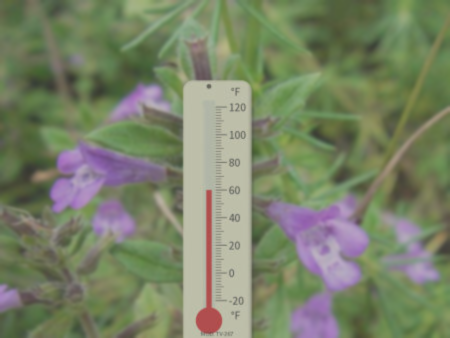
value=60 unit=°F
